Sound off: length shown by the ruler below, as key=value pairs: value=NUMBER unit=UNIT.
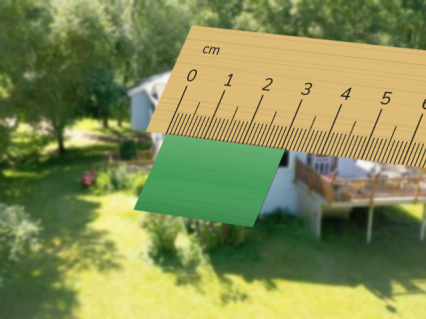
value=3.1 unit=cm
